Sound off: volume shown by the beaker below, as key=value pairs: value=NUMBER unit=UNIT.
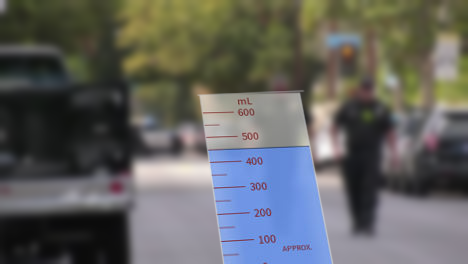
value=450 unit=mL
